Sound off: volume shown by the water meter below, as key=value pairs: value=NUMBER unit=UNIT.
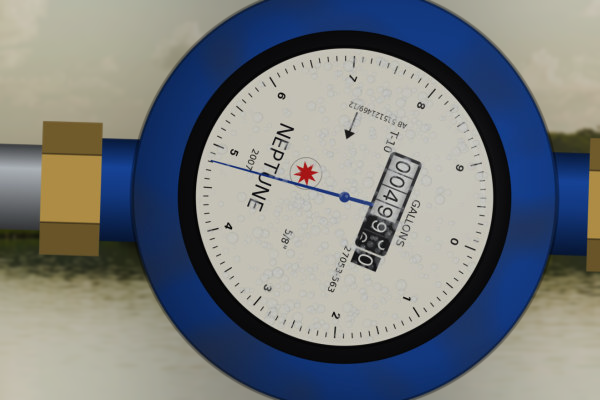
value=49954.8 unit=gal
